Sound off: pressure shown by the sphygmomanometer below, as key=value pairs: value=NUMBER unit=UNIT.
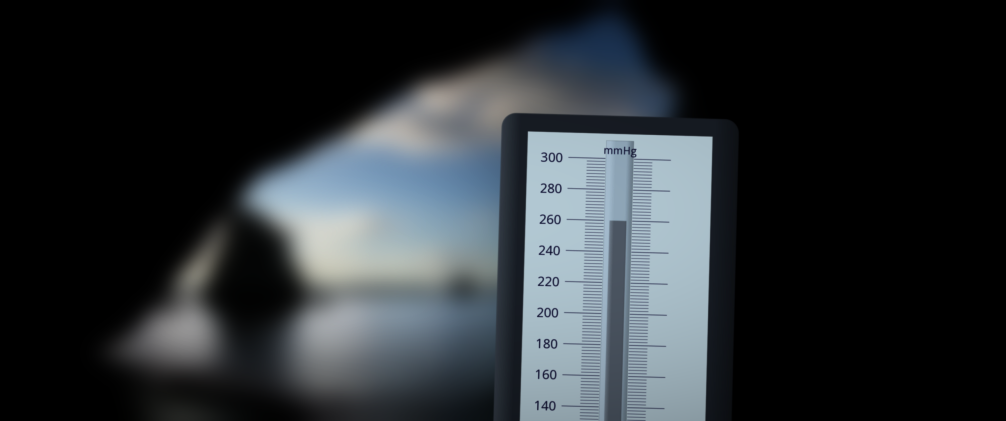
value=260 unit=mmHg
